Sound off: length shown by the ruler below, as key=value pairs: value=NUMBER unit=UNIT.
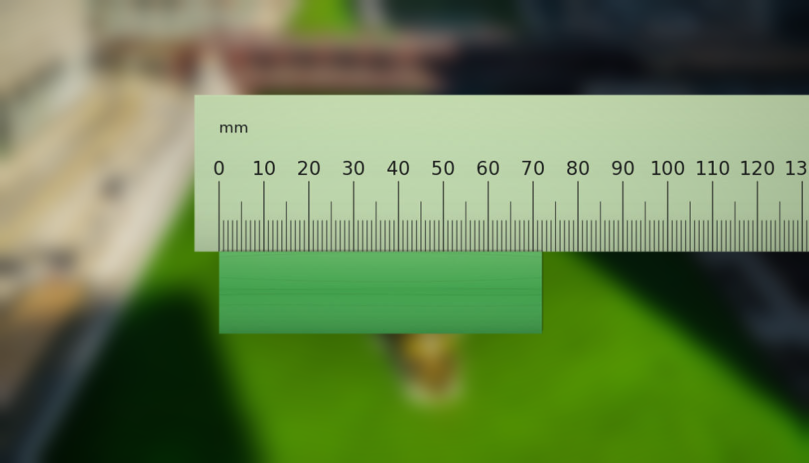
value=72 unit=mm
